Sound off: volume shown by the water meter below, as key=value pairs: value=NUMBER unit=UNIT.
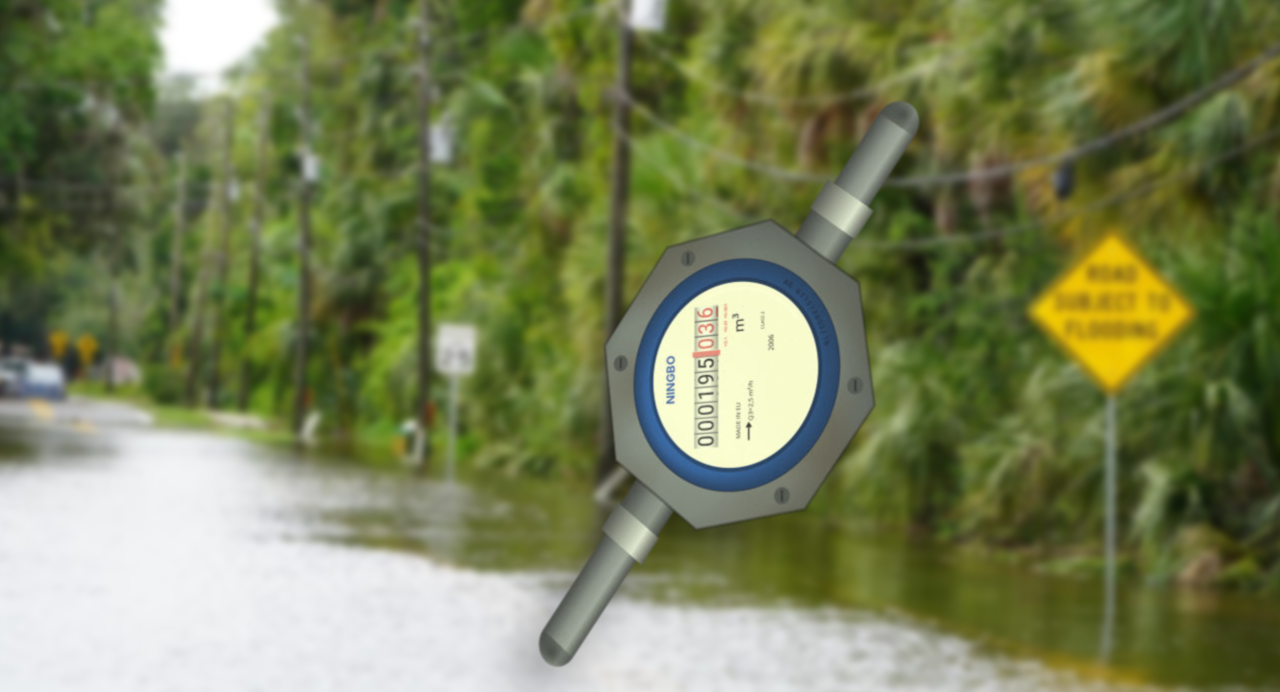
value=195.036 unit=m³
